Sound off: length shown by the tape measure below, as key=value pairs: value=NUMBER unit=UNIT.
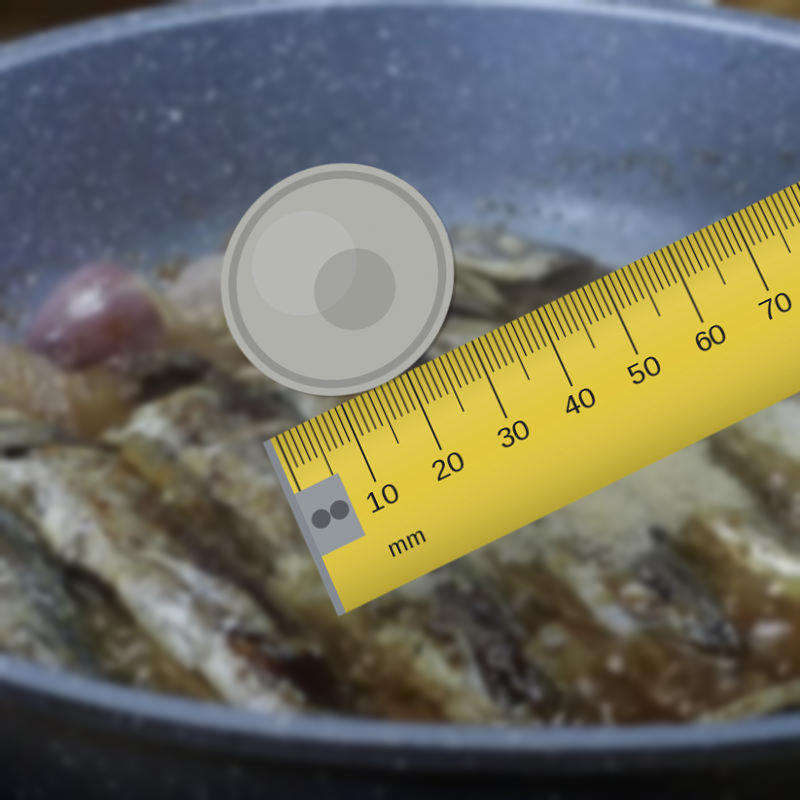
value=33 unit=mm
